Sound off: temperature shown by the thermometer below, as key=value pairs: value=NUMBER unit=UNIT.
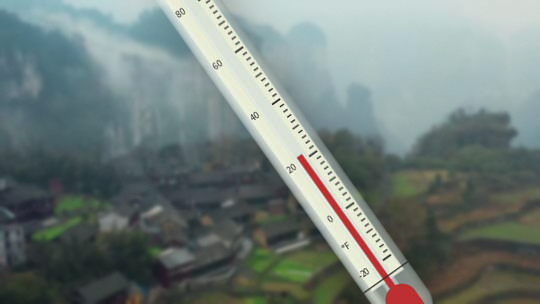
value=22 unit=°F
